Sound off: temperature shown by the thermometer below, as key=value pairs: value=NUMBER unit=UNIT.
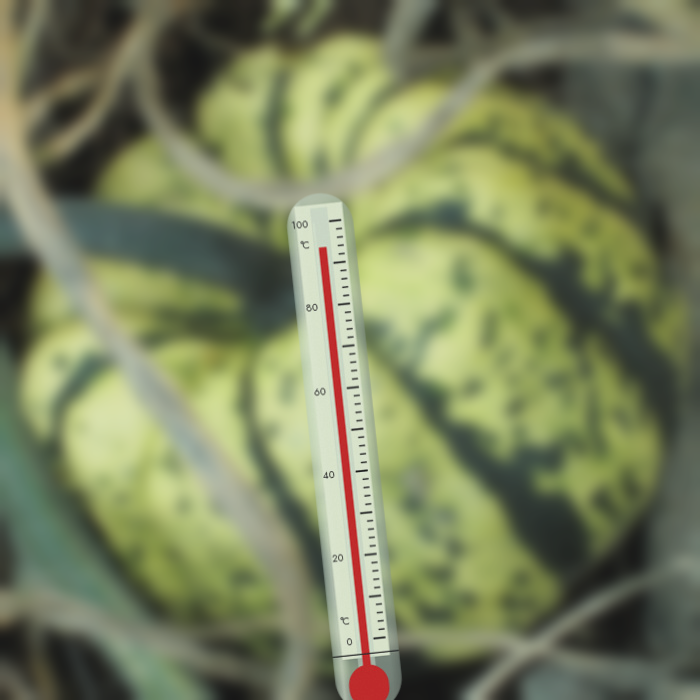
value=94 unit=°C
